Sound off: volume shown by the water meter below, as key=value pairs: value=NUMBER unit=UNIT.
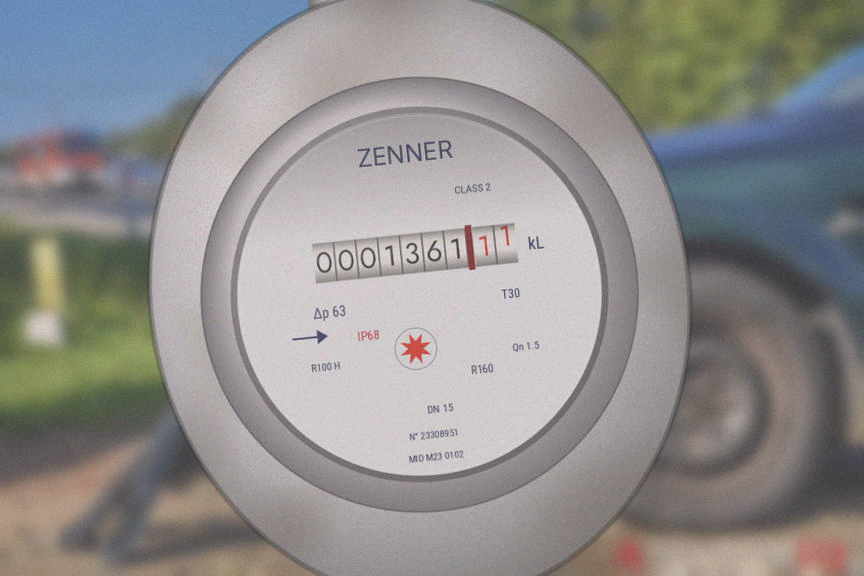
value=1361.11 unit=kL
